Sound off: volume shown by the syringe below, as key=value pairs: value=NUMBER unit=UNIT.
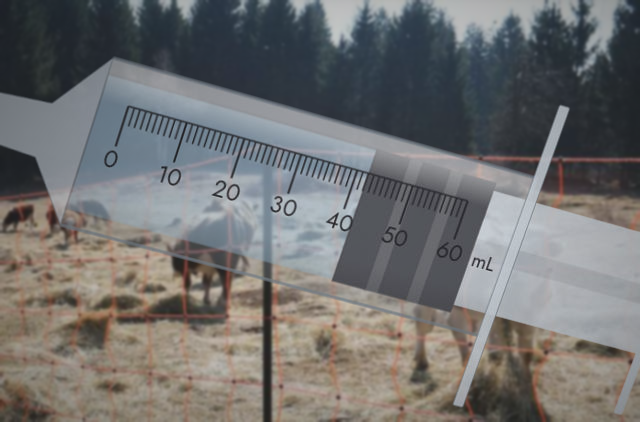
value=42 unit=mL
